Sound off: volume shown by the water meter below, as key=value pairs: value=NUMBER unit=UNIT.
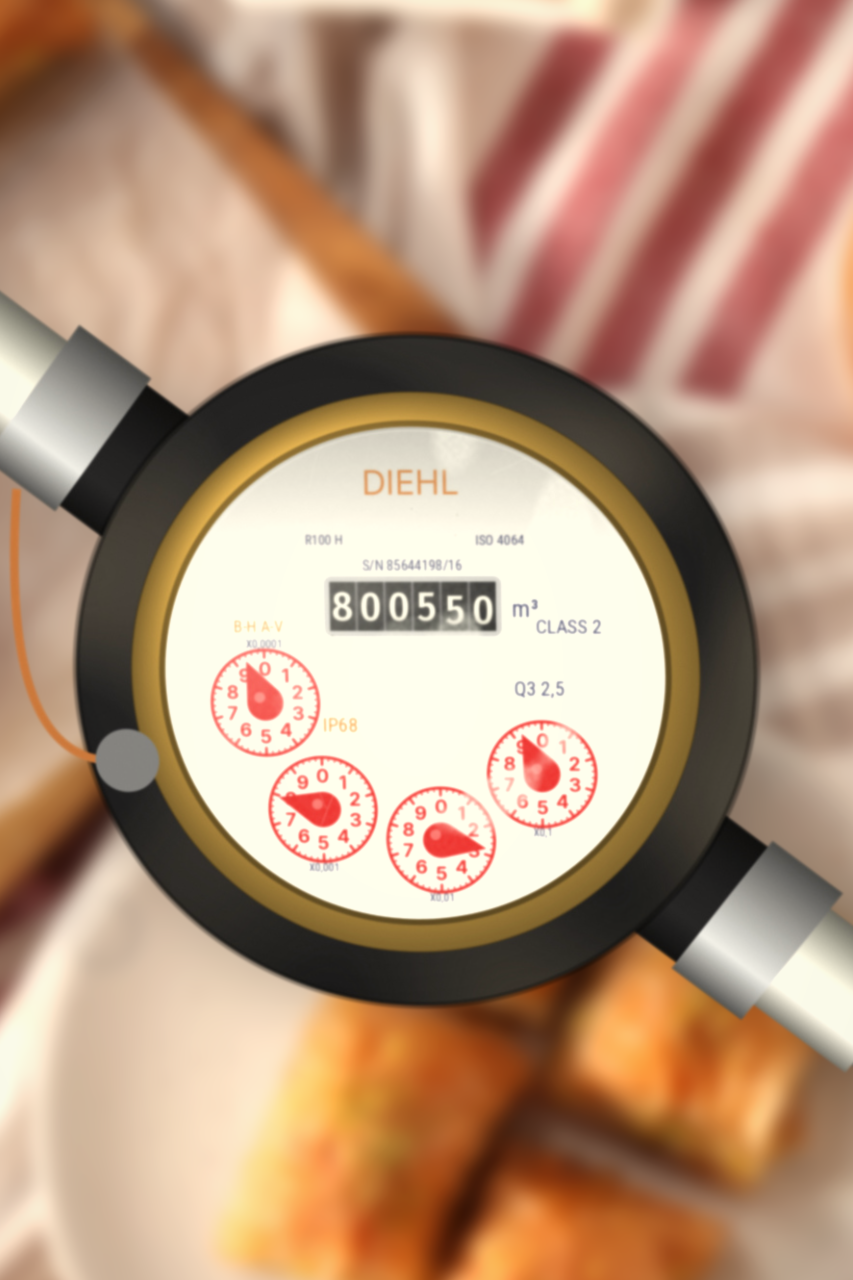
value=800549.9279 unit=m³
